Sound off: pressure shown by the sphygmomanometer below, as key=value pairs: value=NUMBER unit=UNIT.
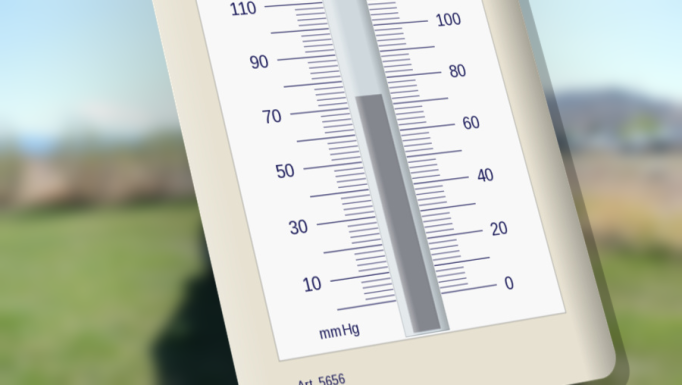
value=74 unit=mmHg
